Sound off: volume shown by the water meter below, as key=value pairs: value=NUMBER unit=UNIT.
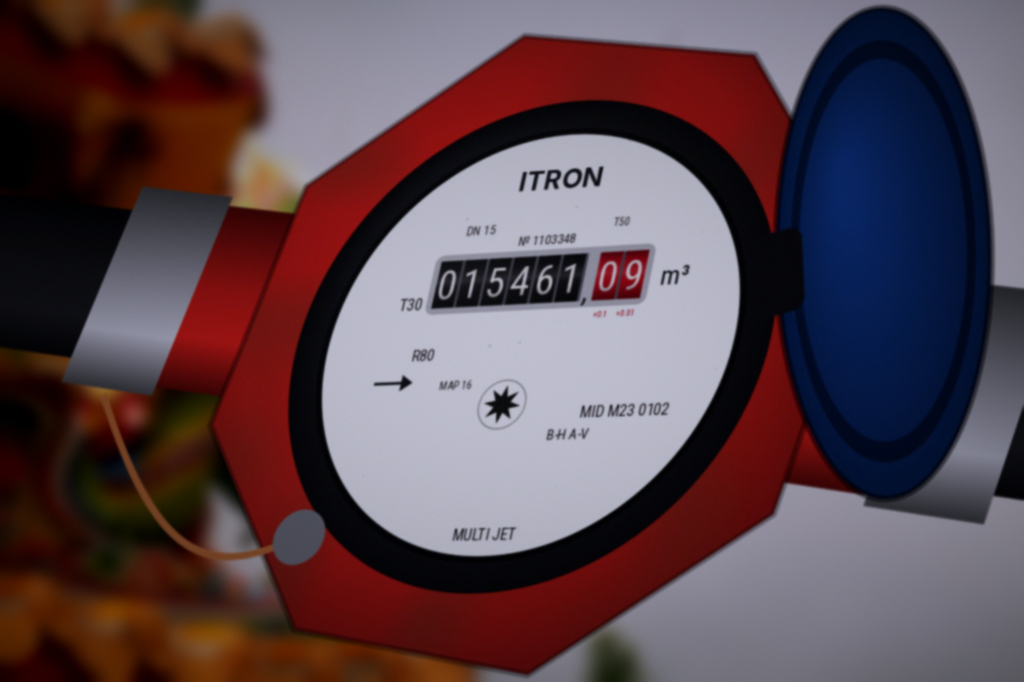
value=15461.09 unit=m³
